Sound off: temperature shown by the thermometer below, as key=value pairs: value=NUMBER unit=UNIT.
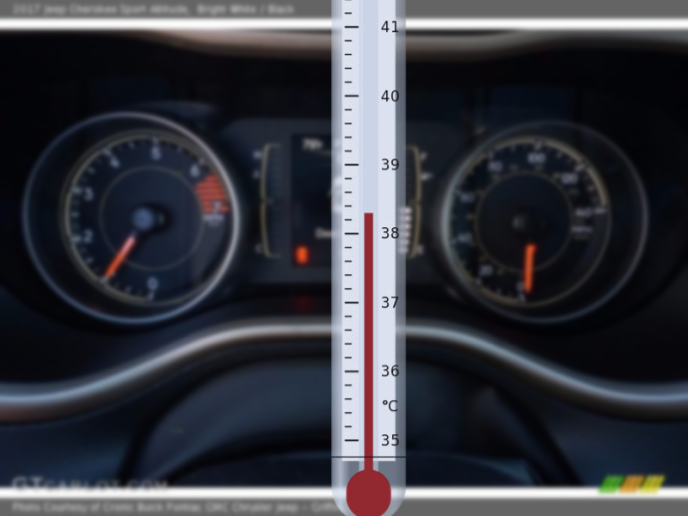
value=38.3 unit=°C
